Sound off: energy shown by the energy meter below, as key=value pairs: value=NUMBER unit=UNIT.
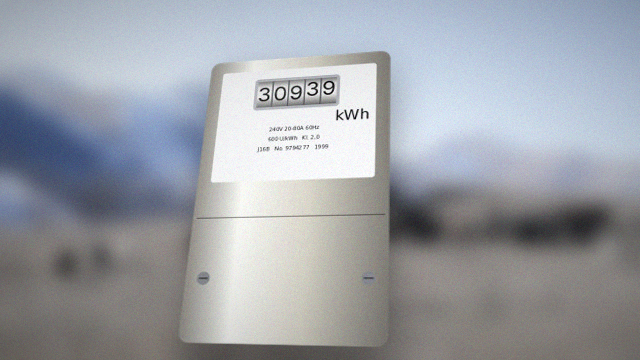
value=30939 unit=kWh
